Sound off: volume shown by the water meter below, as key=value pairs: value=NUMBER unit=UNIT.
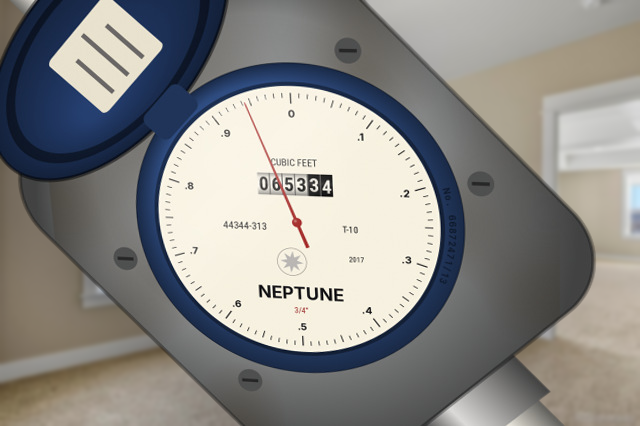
value=65333.94 unit=ft³
